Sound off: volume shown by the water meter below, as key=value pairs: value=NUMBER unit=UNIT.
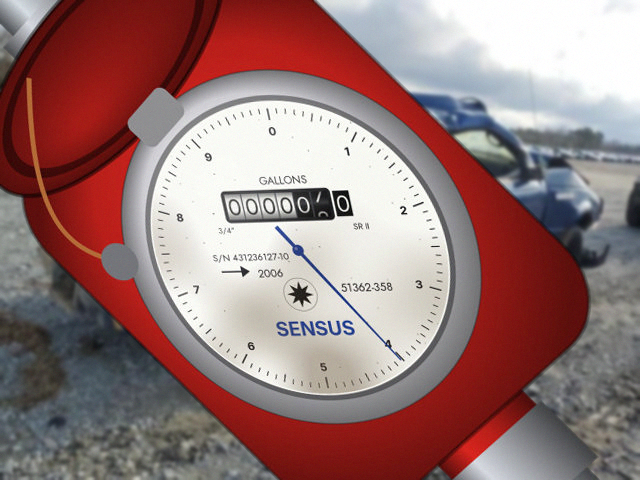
value=74.0 unit=gal
